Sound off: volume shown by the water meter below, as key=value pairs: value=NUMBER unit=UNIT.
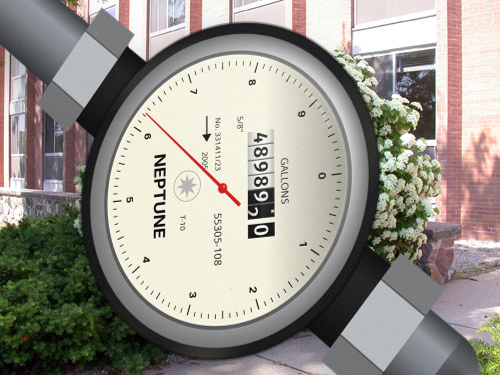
value=4898916.2 unit=gal
